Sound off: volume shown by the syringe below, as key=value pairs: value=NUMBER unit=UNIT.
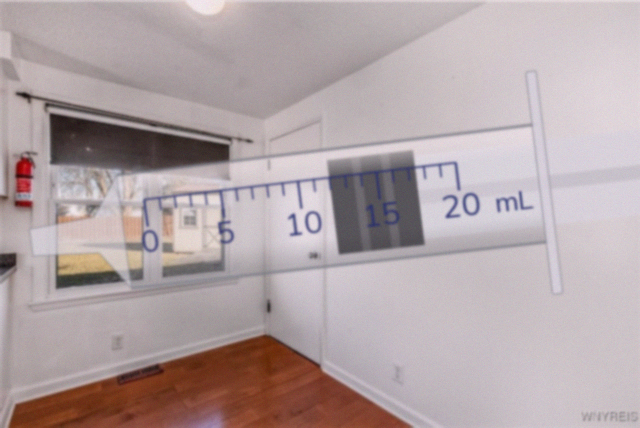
value=12 unit=mL
